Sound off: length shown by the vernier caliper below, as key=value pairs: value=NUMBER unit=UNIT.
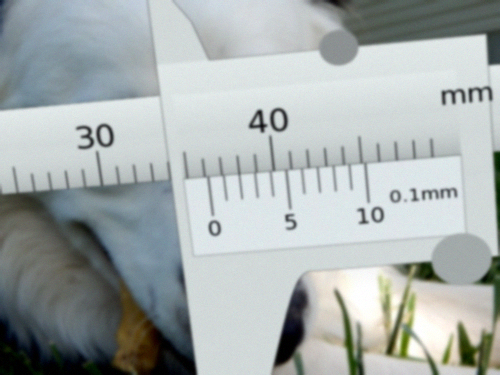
value=36.2 unit=mm
